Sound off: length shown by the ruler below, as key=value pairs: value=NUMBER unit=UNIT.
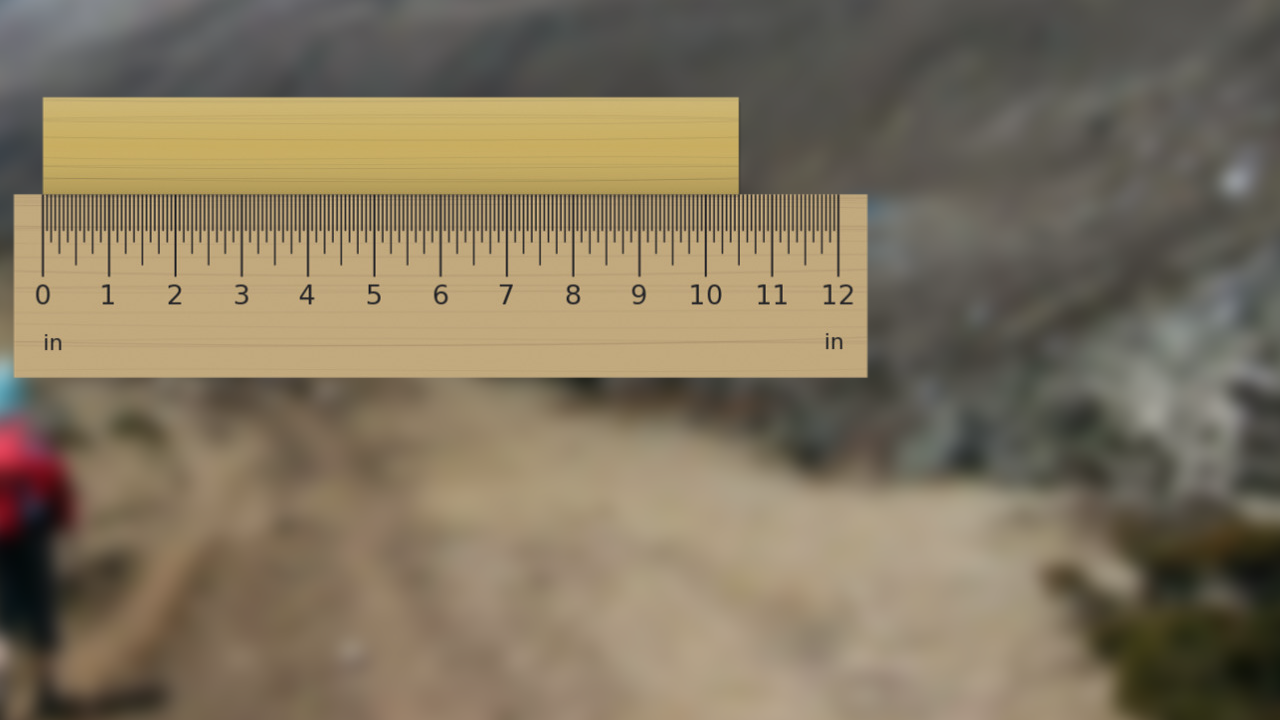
value=10.5 unit=in
